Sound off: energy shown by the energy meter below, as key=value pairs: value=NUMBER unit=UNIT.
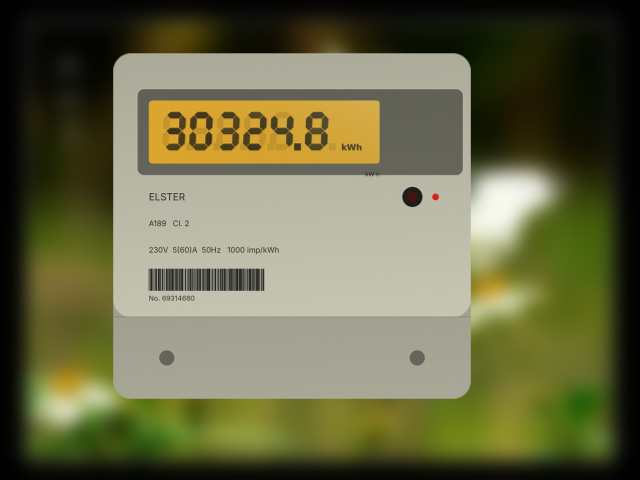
value=30324.8 unit=kWh
